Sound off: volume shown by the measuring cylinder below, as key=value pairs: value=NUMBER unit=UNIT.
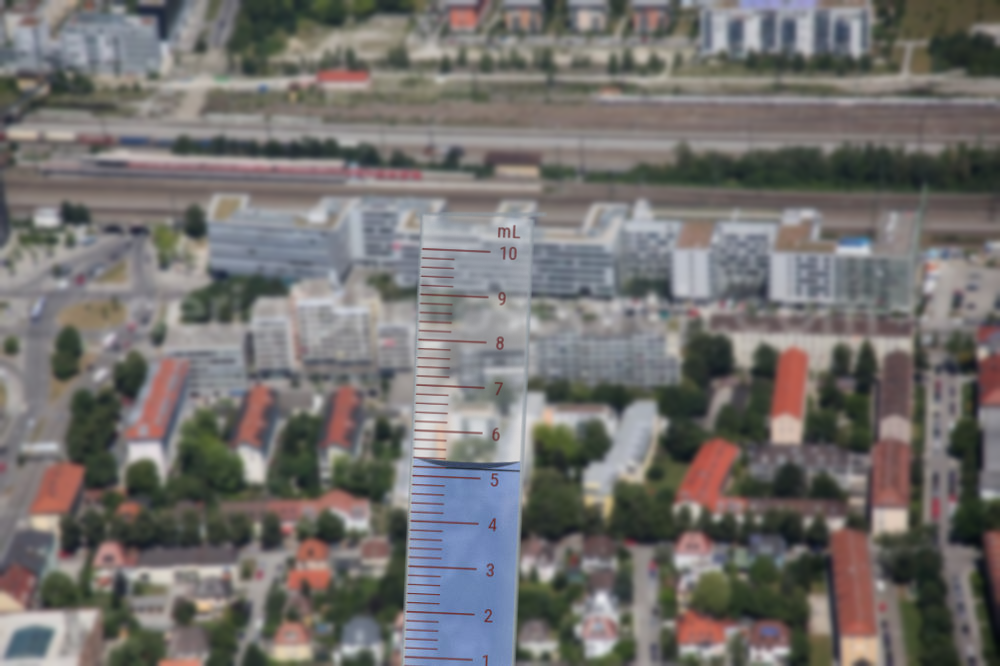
value=5.2 unit=mL
